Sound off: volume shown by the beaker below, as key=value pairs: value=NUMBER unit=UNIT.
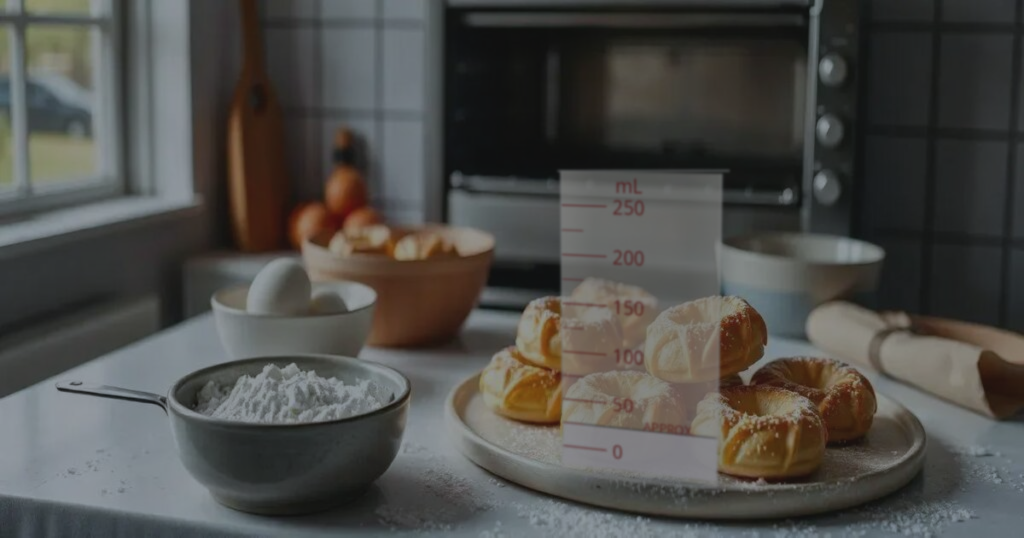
value=25 unit=mL
